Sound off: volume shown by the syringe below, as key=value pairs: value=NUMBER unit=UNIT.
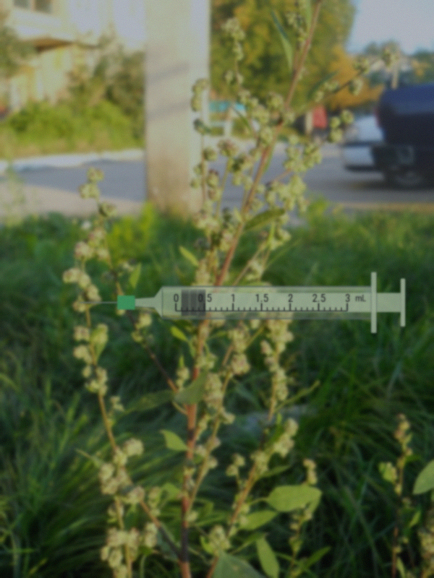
value=0.1 unit=mL
